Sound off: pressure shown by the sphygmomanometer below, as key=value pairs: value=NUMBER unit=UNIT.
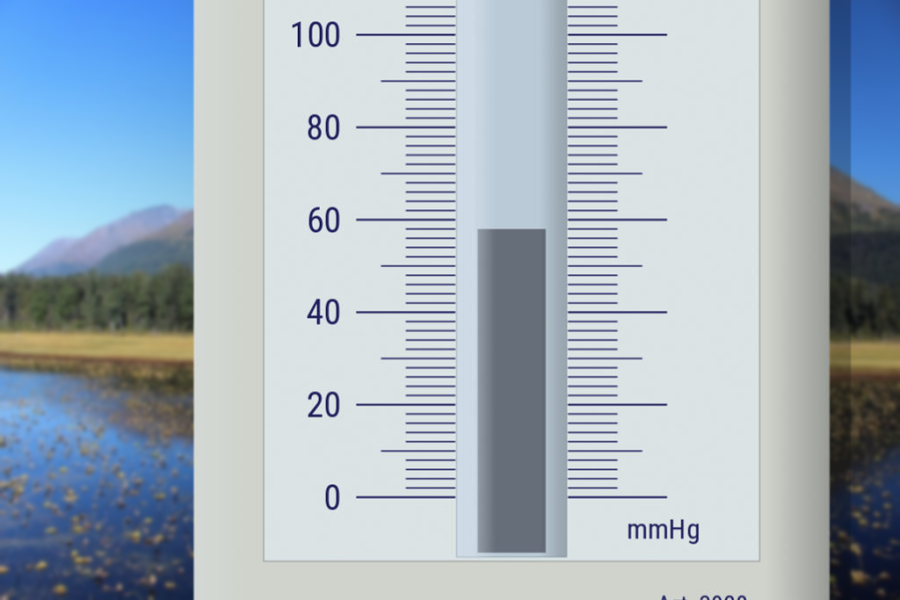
value=58 unit=mmHg
